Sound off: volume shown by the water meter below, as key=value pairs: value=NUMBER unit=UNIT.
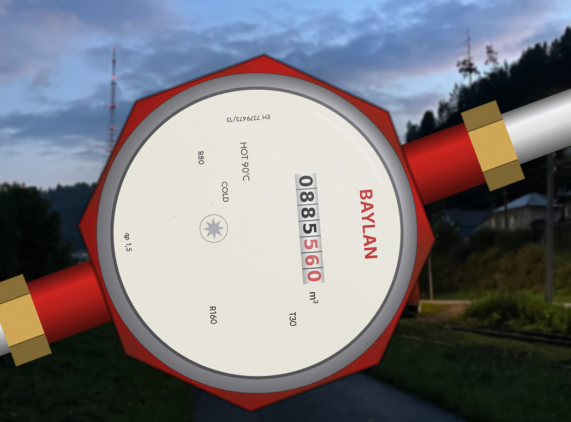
value=885.560 unit=m³
